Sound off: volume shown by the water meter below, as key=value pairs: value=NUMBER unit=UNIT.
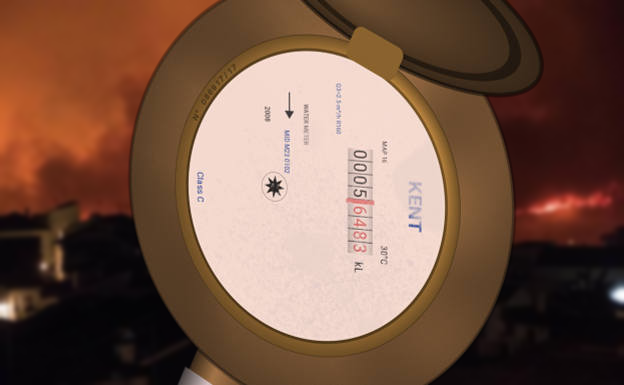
value=5.6483 unit=kL
